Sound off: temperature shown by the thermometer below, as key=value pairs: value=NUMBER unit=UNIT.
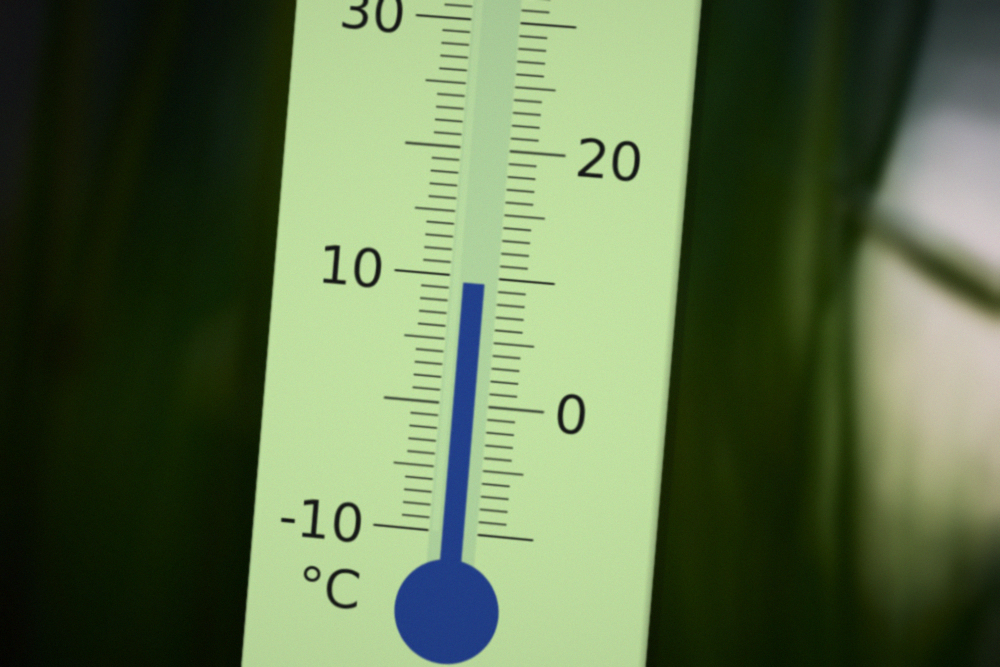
value=9.5 unit=°C
